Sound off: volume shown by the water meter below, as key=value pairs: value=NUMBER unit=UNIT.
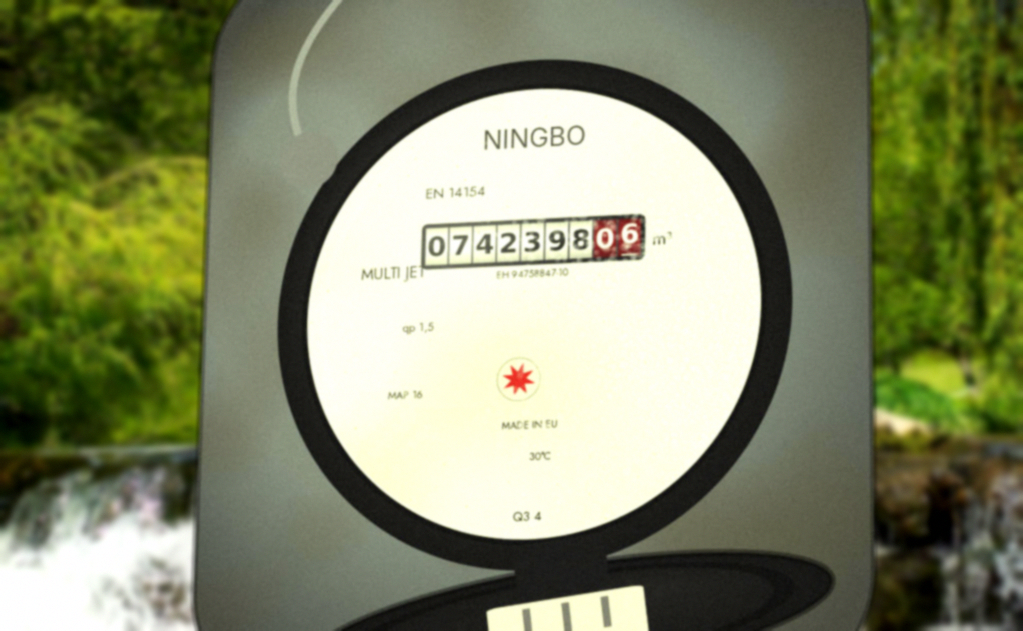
value=742398.06 unit=m³
